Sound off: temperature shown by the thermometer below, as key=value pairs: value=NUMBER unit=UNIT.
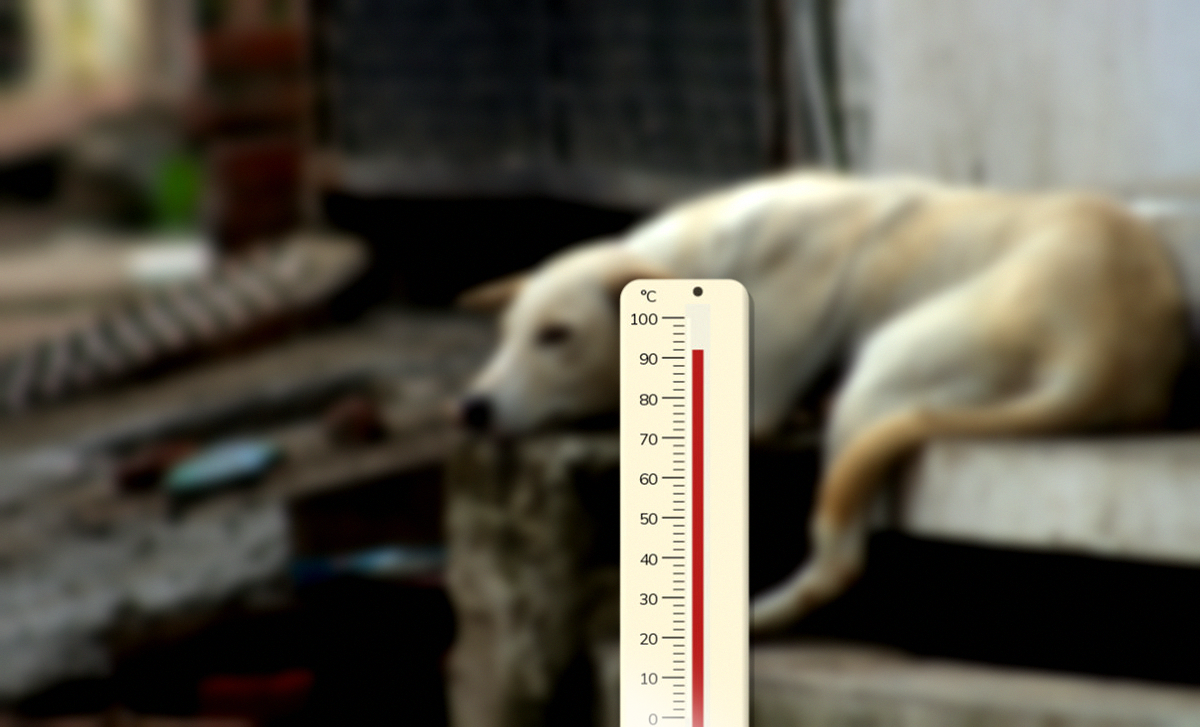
value=92 unit=°C
